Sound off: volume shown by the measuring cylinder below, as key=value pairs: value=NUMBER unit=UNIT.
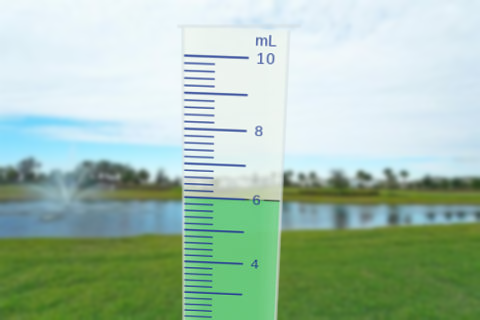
value=6 unit=mL
